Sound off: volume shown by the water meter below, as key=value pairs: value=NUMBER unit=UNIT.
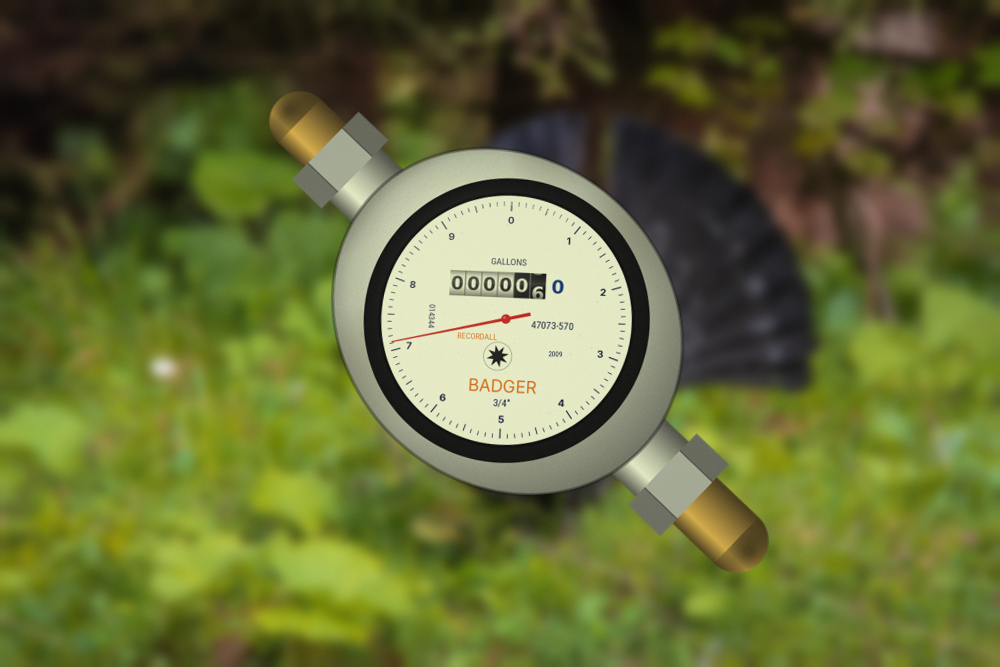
value=57.1 unit=gal
